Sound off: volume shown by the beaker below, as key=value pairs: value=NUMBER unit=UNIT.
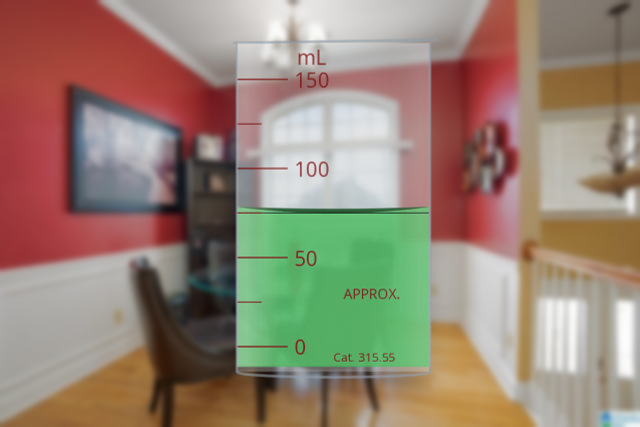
value=75 unit=mL
